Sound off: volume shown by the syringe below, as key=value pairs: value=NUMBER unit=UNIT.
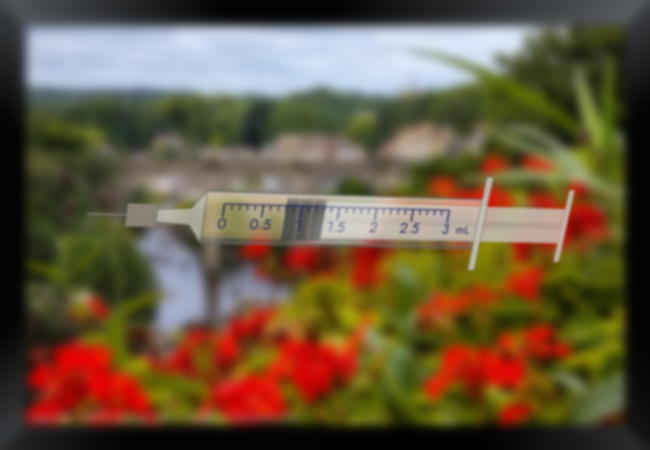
value=0.8 unit=mL
